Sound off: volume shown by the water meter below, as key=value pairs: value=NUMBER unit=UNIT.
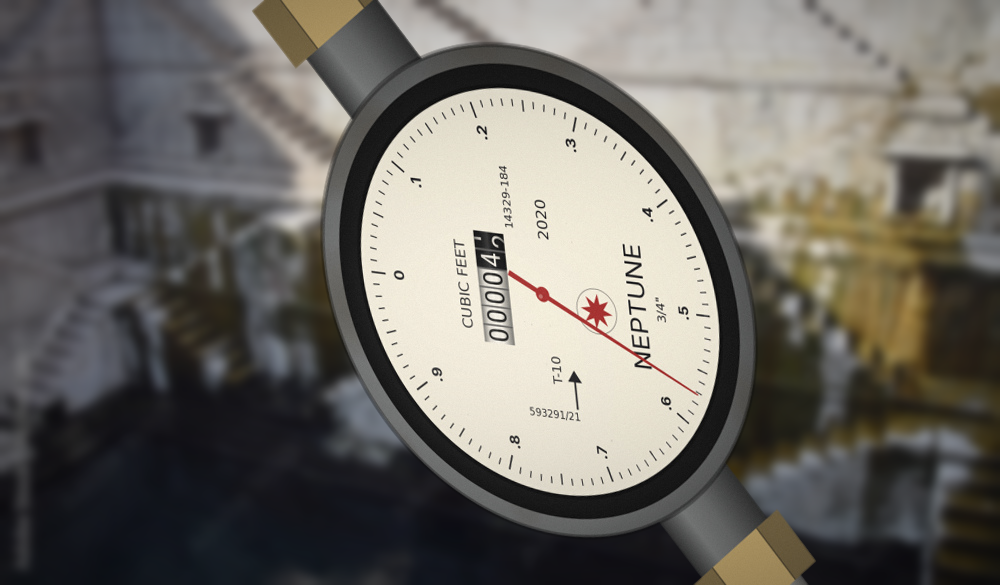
value=41.57 unit=ft³
